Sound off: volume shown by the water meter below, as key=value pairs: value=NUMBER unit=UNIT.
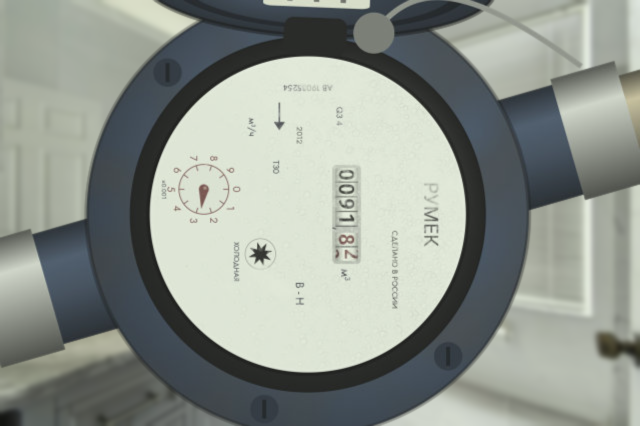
value=91.822 unit=m³
